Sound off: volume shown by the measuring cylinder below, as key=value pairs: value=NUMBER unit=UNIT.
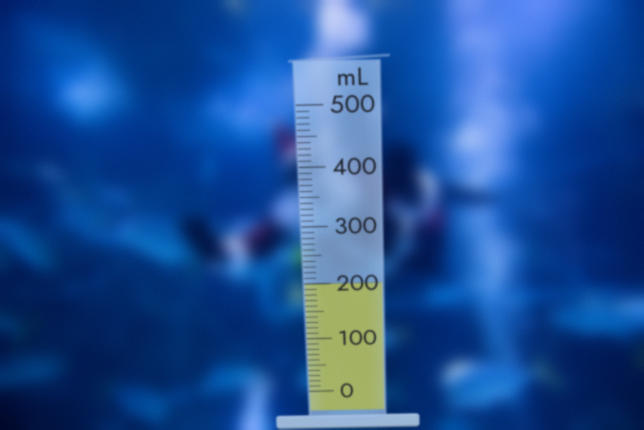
value=200 unit=mL
